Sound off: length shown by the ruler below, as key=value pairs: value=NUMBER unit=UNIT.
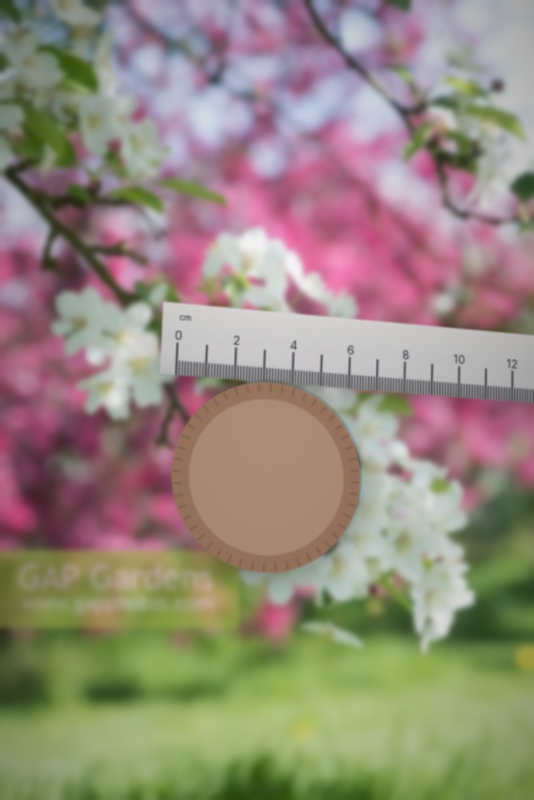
value=6.5 unit=cm
